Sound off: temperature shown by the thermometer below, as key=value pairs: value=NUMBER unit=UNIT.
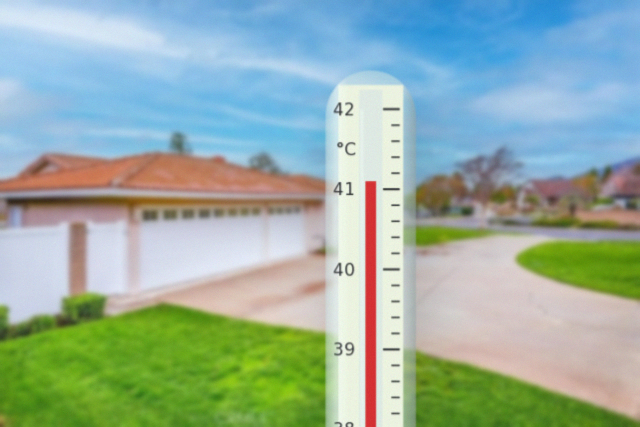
value=41.1 unit=°C
